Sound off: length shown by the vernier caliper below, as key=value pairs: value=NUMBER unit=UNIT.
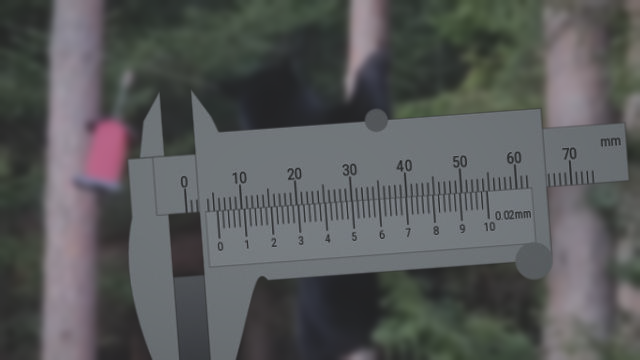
value=5.6 unit=mm
